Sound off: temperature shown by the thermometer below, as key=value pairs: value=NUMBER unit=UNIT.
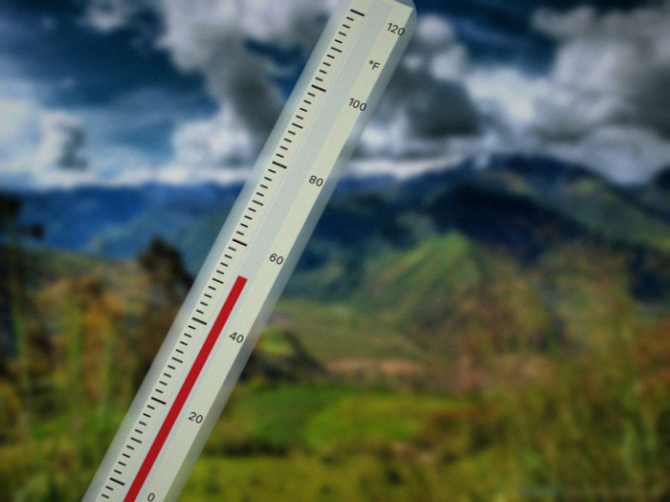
value=53 unit=°F
